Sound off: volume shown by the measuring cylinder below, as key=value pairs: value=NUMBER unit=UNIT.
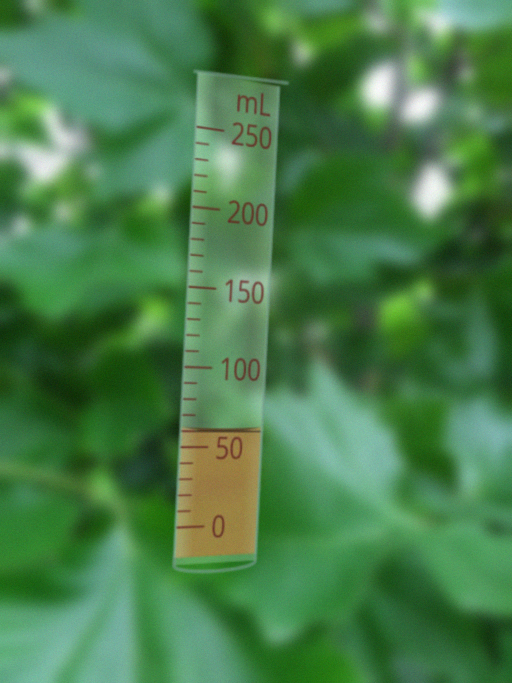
value=60 unit=mL
